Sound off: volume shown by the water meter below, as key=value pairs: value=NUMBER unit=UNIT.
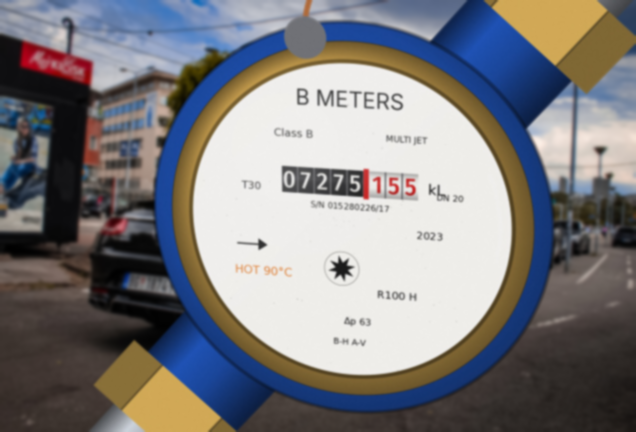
value=7275.155 unit=kL
